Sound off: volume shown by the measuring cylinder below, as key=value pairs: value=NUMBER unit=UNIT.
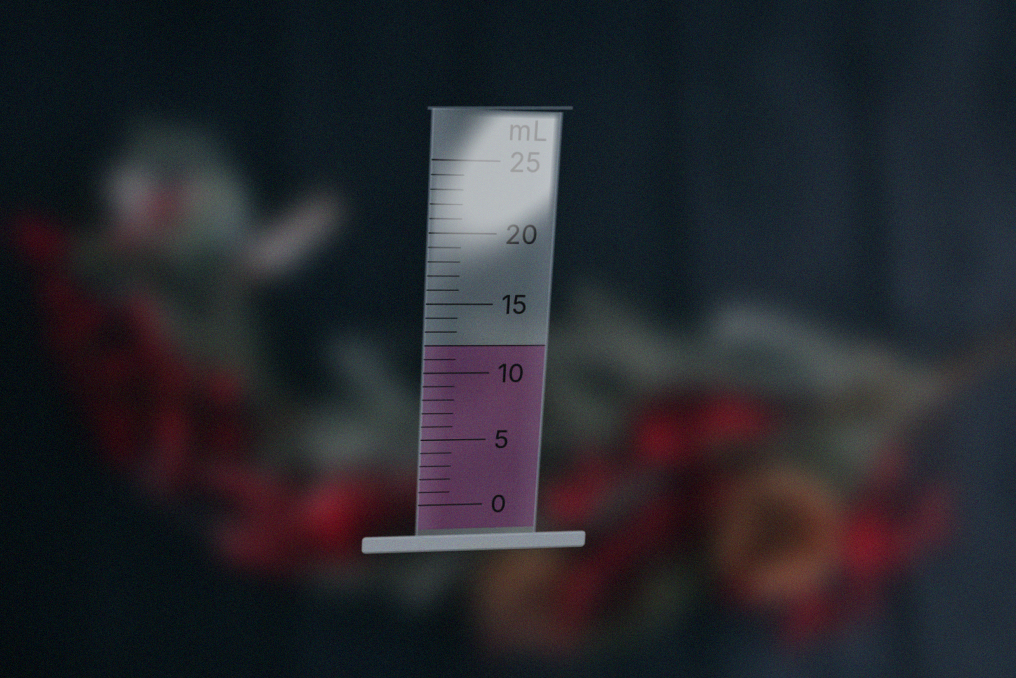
value=12 unit=mL
